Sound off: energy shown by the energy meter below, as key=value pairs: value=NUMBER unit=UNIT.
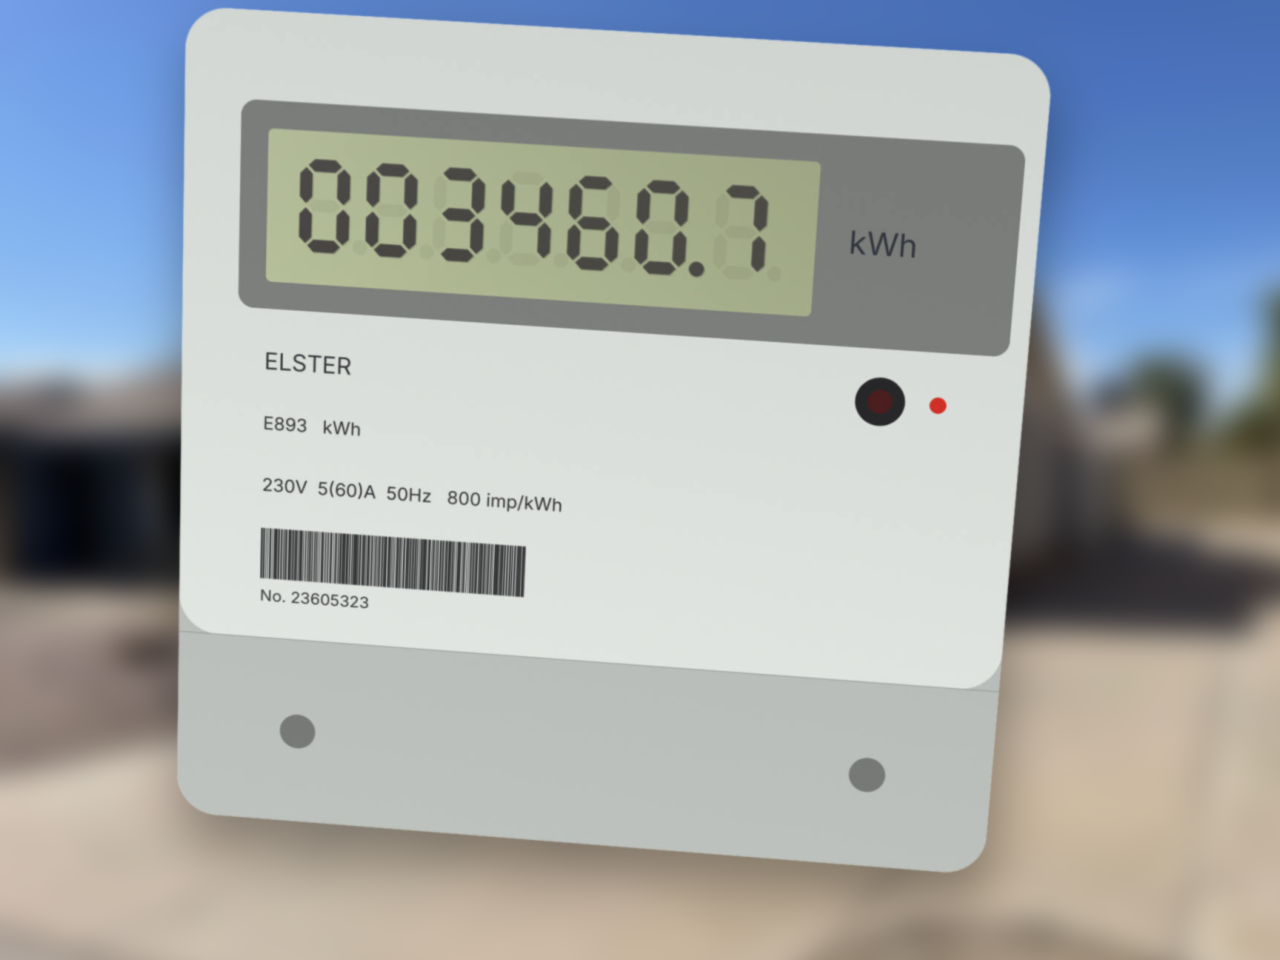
value=3460.7 unit=kWh
